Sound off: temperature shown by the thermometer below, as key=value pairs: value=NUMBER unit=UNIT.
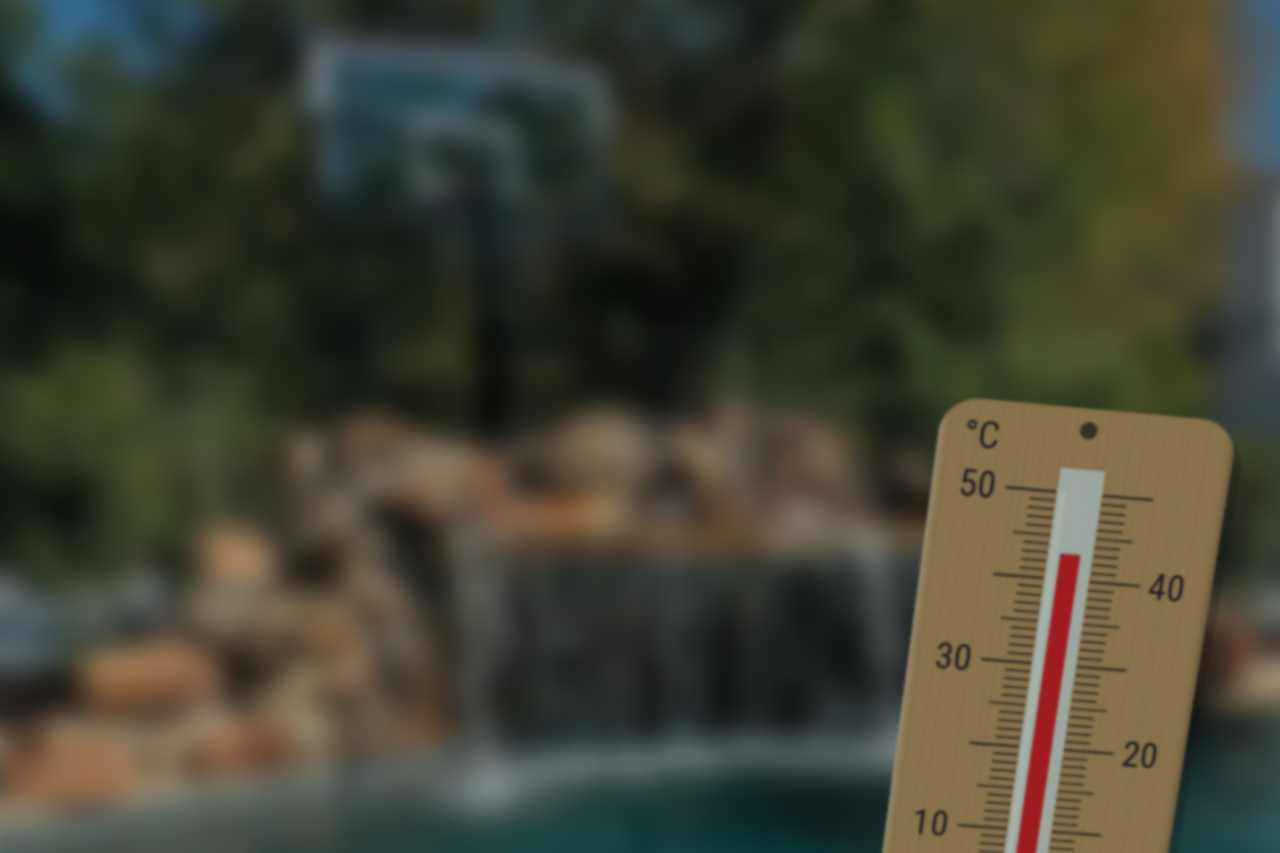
value=43 unit=°C
